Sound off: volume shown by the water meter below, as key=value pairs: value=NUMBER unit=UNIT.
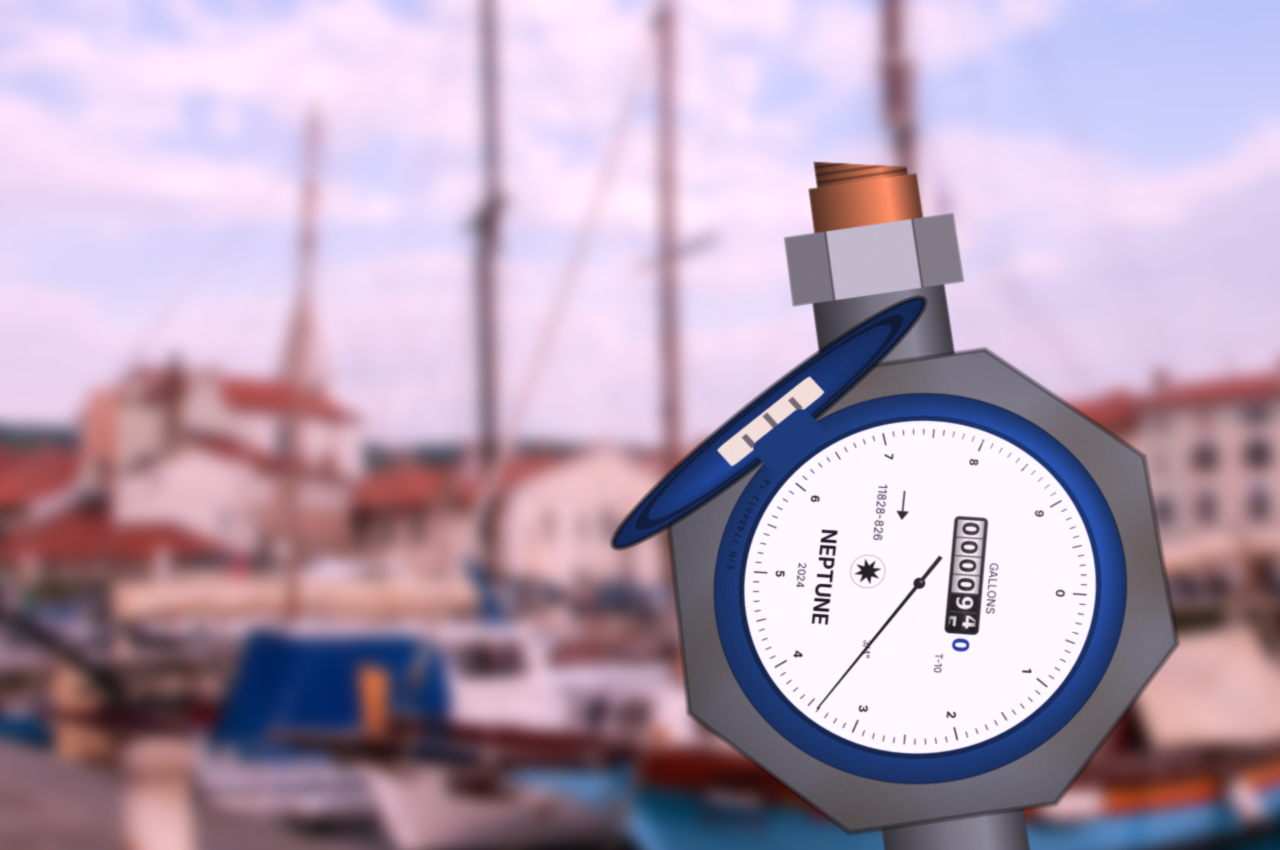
value=943.4 unit=gal
